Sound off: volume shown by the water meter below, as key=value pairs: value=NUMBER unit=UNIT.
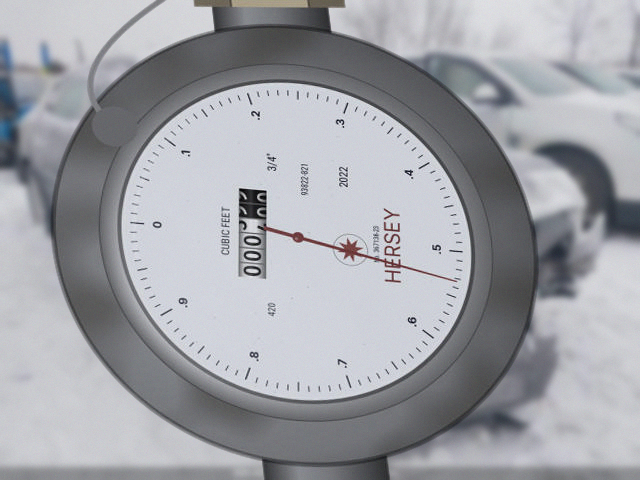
value=399.53 unit=ft³
